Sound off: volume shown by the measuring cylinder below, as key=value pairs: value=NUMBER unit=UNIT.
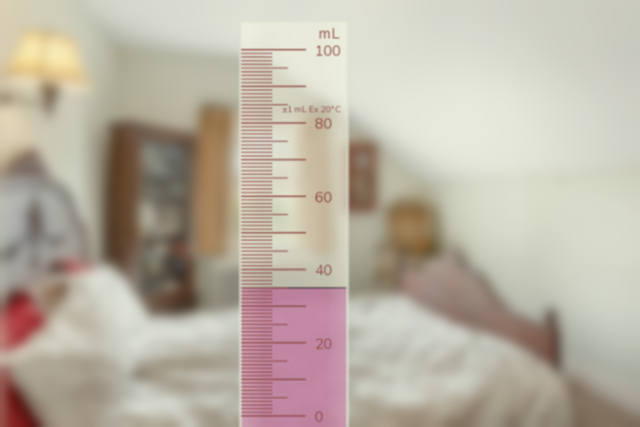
value=35 unit=mL
